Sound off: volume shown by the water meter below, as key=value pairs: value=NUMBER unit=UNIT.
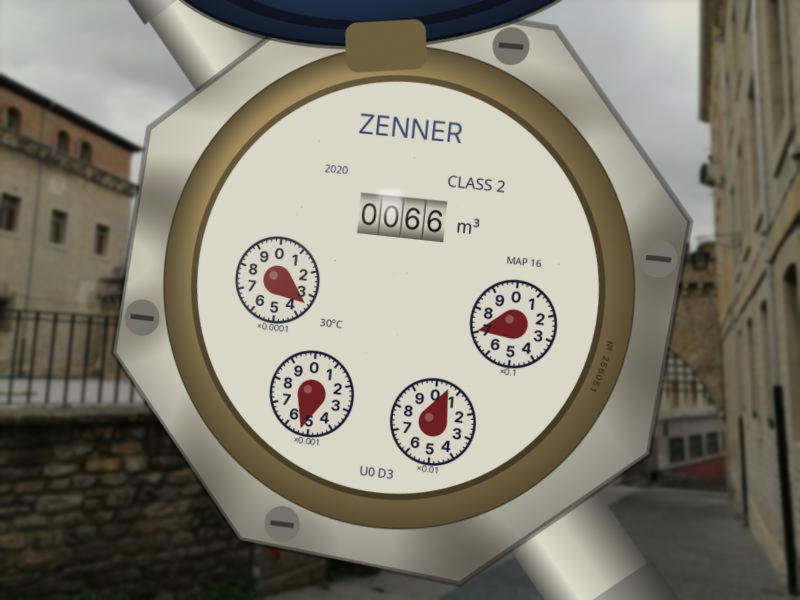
value=66.7053 unit=m³
